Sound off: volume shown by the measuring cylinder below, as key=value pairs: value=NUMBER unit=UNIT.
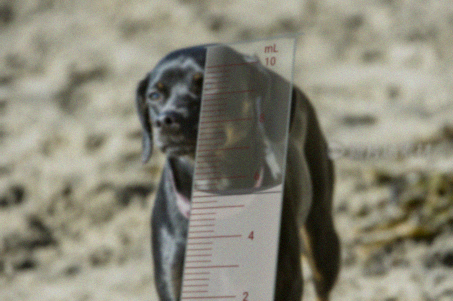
value=5.4 unit=mL
